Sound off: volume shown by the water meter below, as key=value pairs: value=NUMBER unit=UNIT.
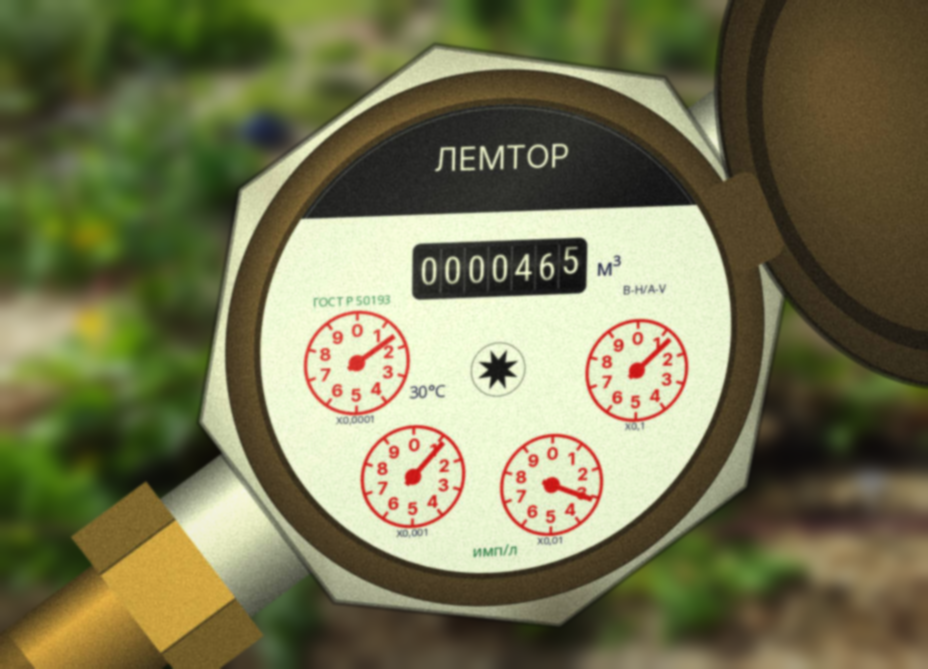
value=465.1311 unit=m³
